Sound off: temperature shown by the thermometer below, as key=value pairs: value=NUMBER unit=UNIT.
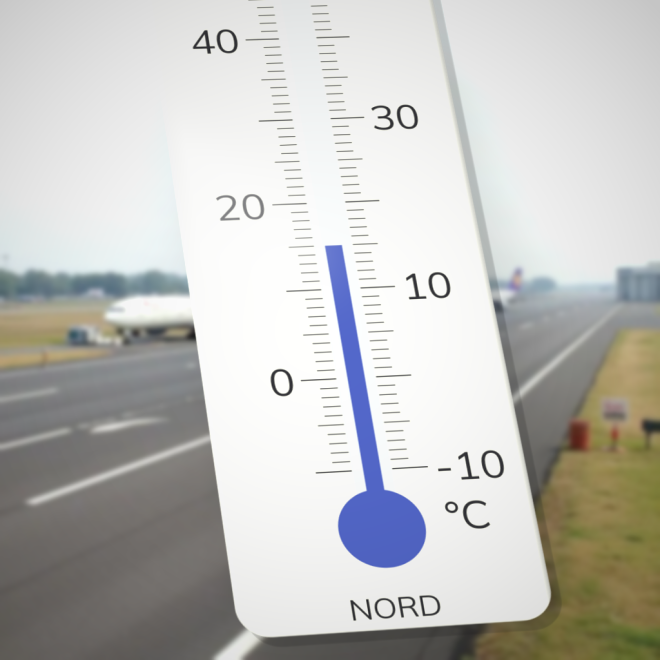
value=15 unit=°C
